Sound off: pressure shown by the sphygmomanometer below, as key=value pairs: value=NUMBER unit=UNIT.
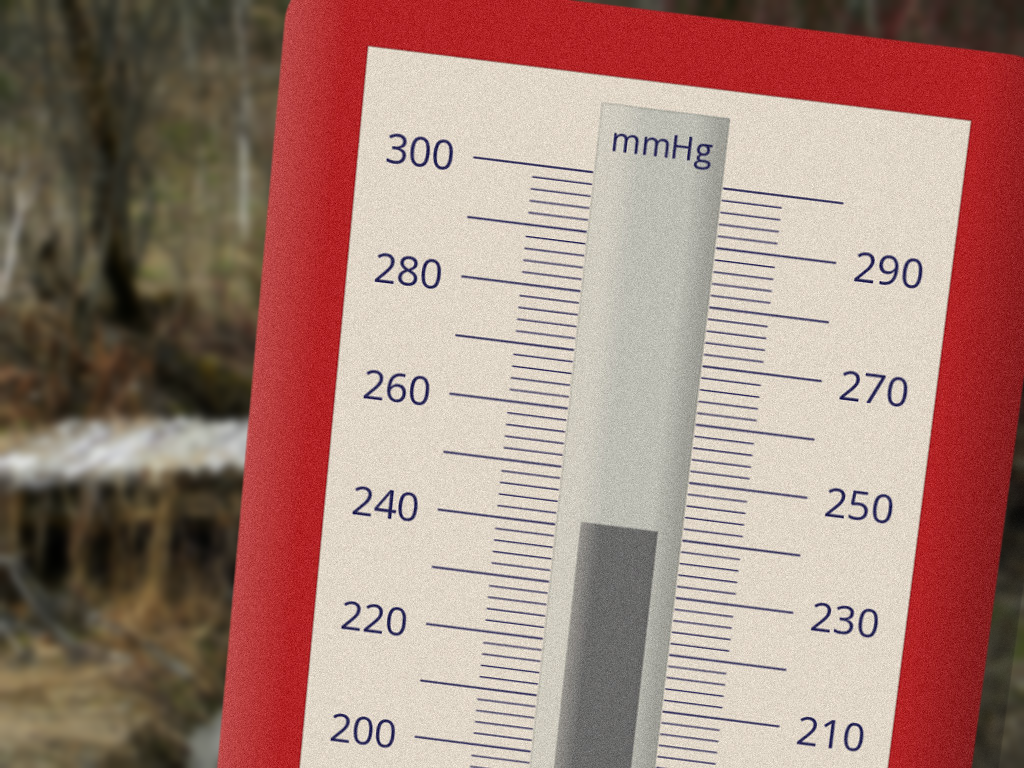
value=241 unit=mmHg
